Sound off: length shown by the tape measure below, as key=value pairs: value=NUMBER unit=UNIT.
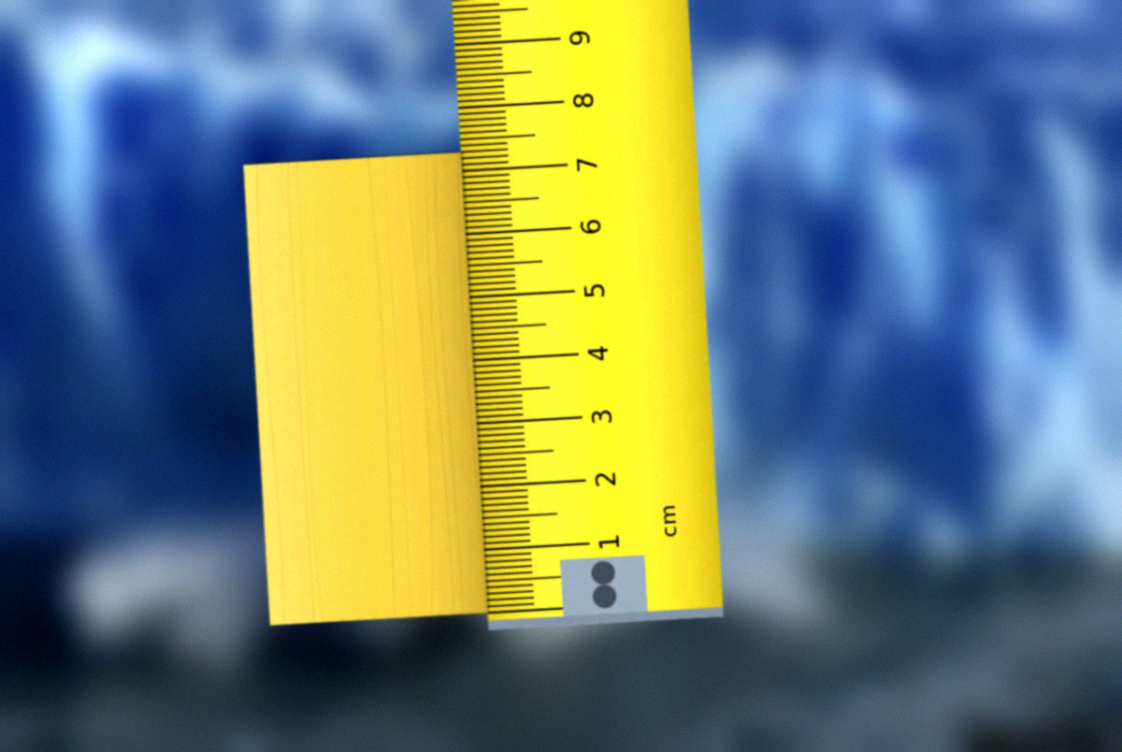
value=7.3 unit=cm
